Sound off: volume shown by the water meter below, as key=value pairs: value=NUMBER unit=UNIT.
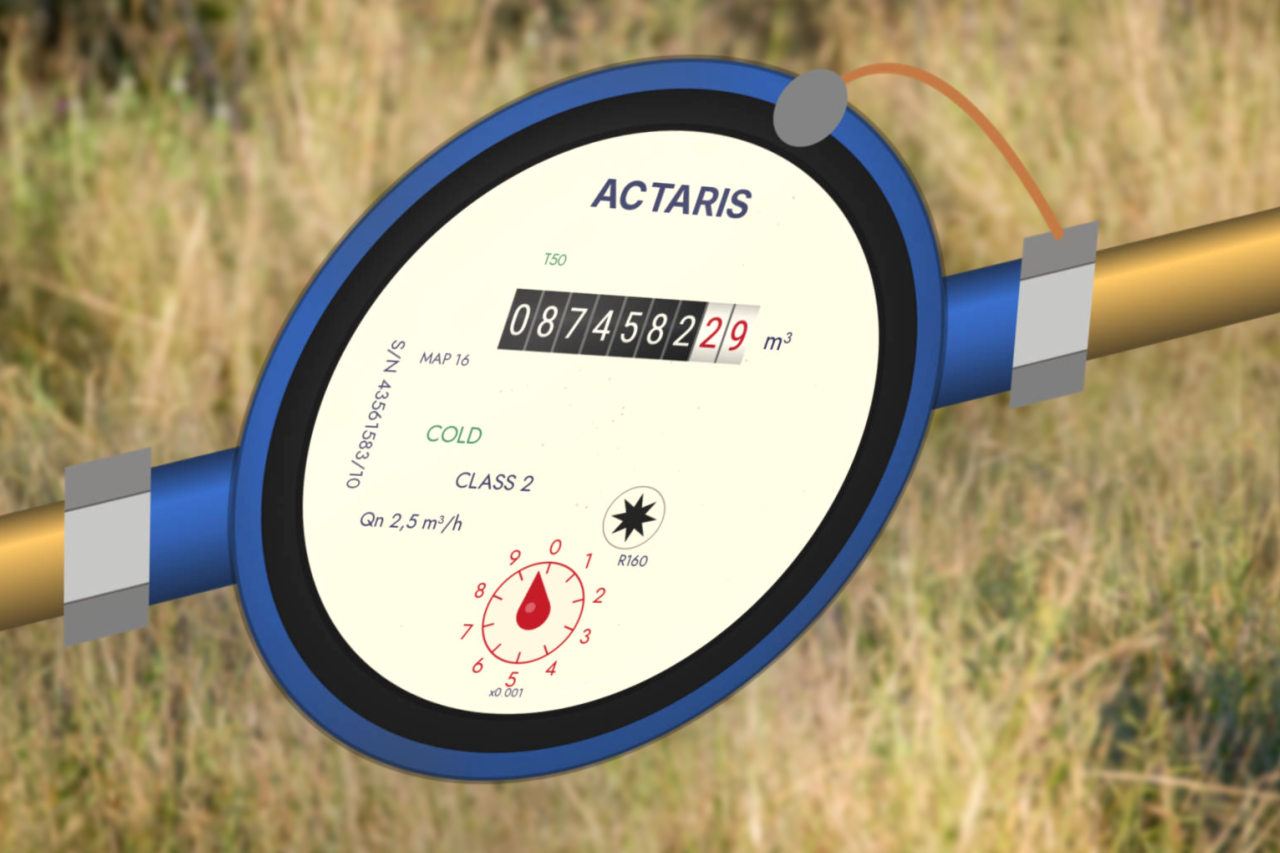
value=874582.289 unit=m³
